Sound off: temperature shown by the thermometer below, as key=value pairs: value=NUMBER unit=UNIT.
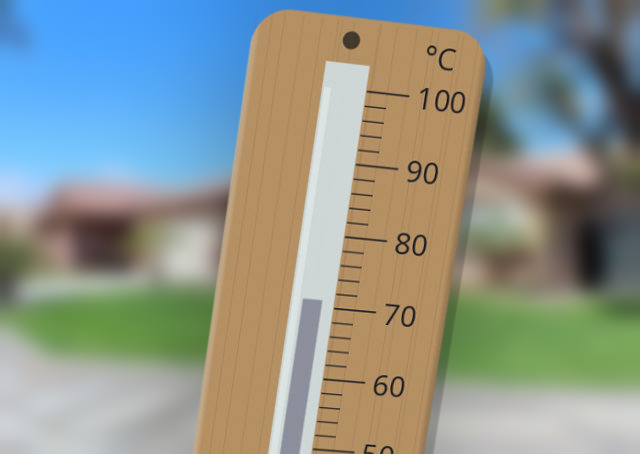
value=71 unit=°C
